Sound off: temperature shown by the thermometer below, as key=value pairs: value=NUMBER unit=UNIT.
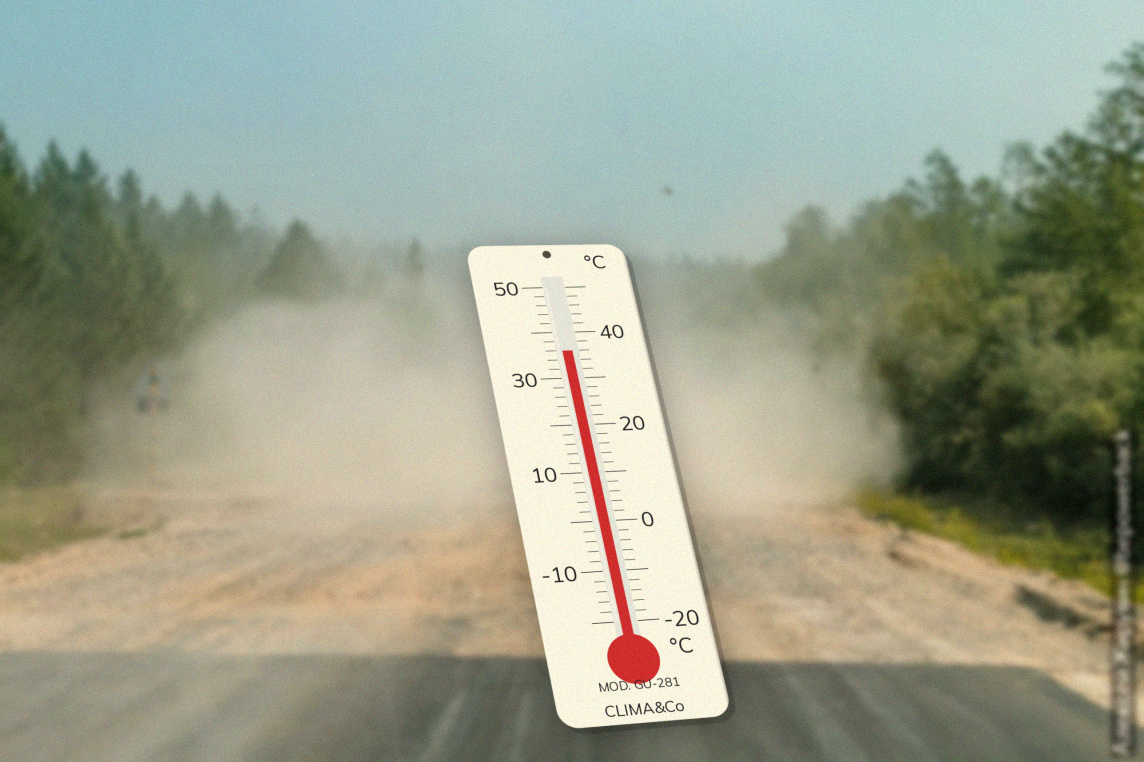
value=36 unit=°C
